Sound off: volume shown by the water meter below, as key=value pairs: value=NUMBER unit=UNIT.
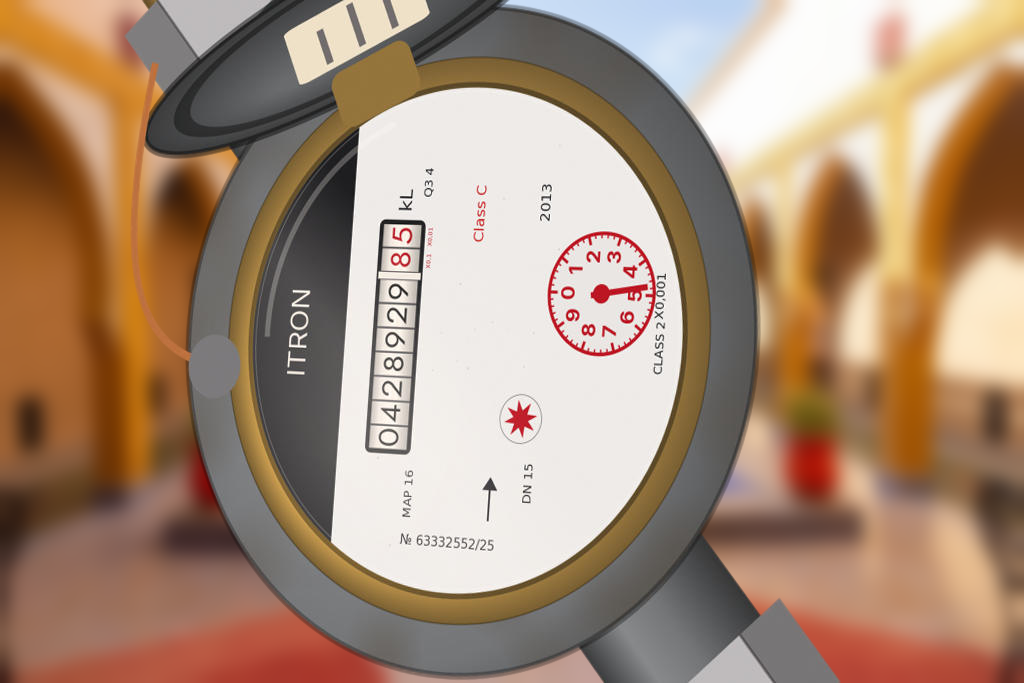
value=428929.854 unit=kL
